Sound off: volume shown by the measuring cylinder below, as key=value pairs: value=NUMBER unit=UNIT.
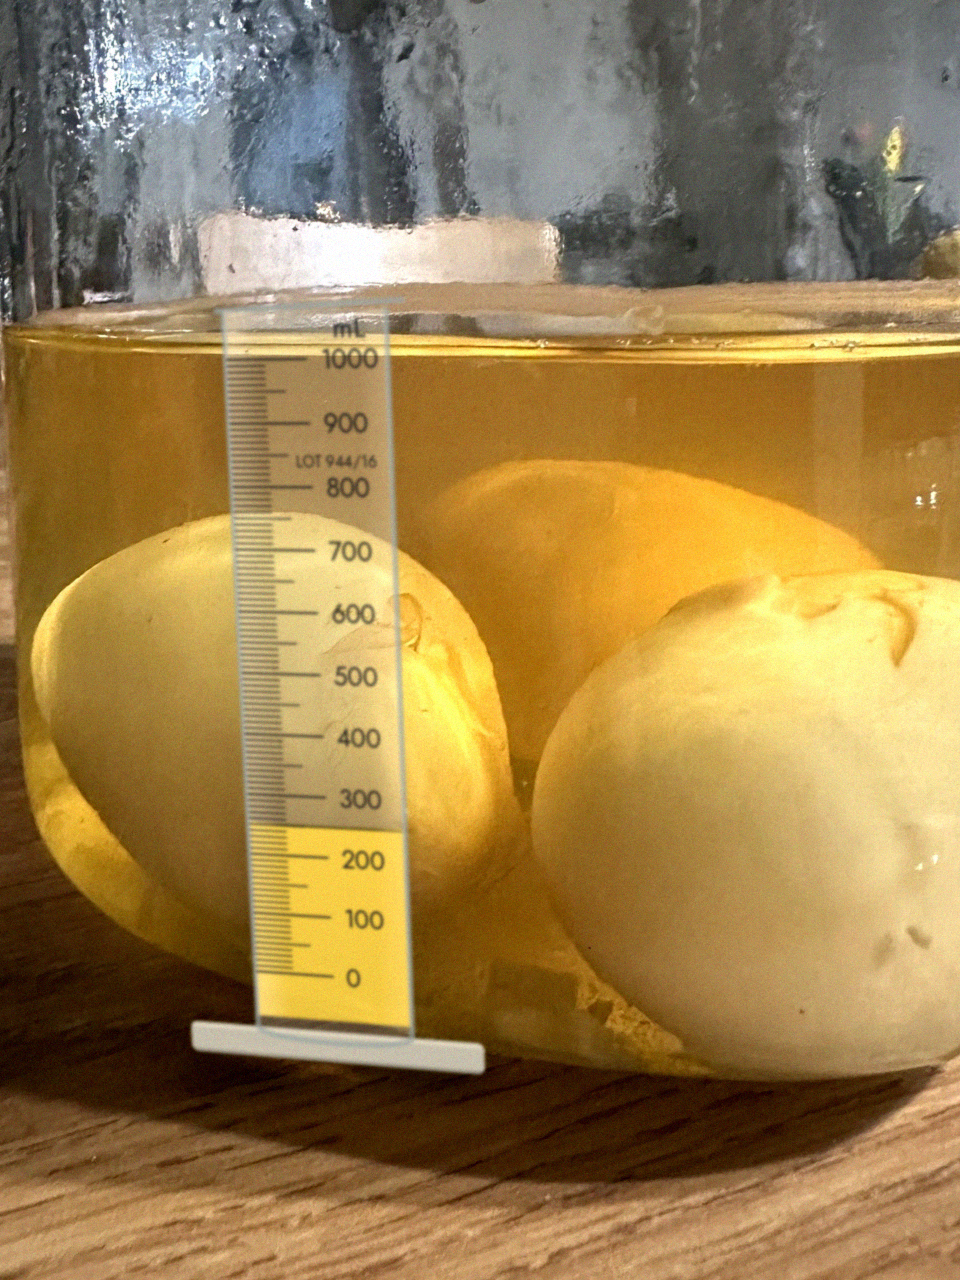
value=250 unit=mL
